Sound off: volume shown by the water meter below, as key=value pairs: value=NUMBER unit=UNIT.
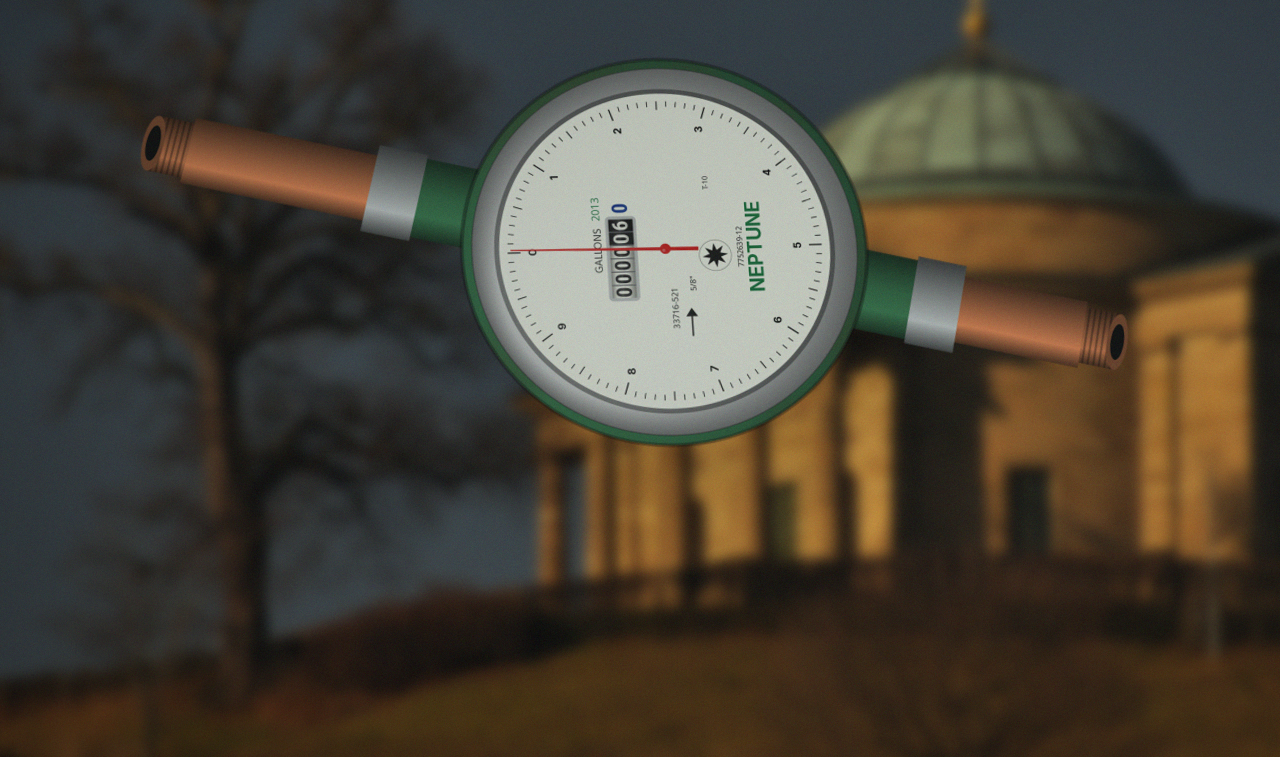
value=60.0 unit=gal
